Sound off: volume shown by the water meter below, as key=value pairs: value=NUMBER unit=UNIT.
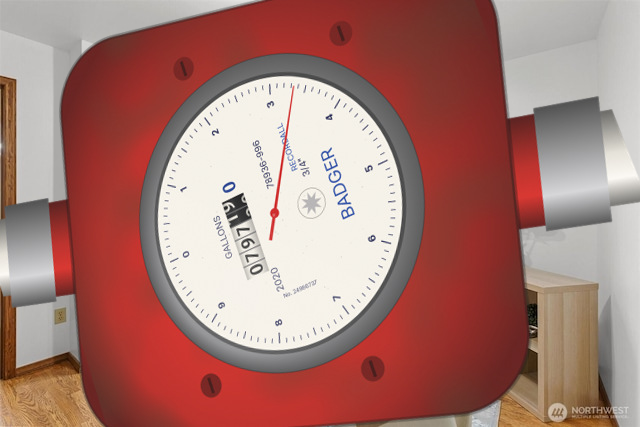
value=797193.3 unit=gal
